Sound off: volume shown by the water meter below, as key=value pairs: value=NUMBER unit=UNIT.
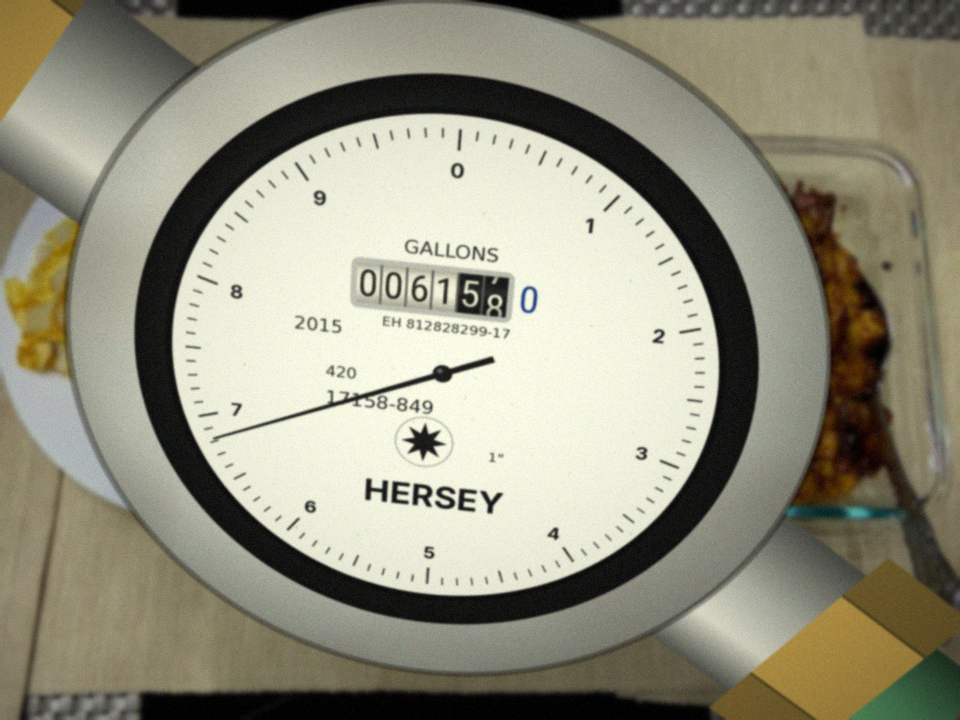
value=61576.8 unit=gal
